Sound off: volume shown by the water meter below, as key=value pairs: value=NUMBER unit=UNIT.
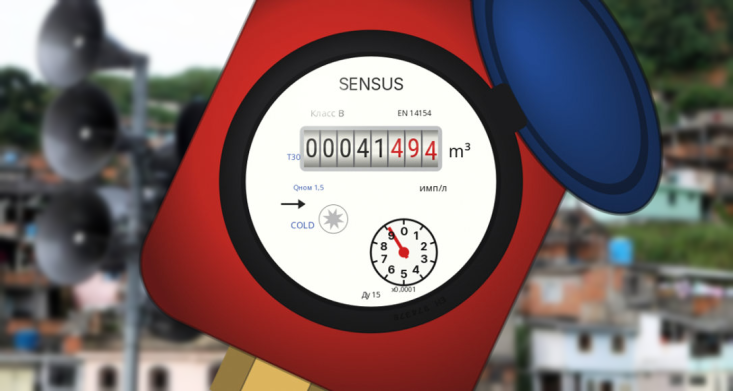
value=41.4939 unit=m³
